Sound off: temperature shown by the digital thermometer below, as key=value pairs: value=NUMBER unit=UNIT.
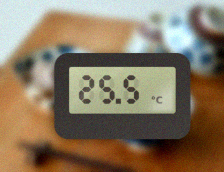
value=25.5 unit=°C
